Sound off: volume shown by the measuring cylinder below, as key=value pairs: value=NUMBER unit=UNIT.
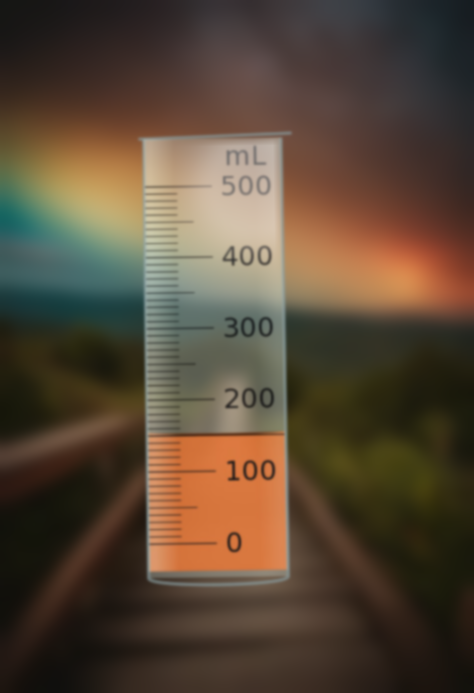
value=150 unit=mL
